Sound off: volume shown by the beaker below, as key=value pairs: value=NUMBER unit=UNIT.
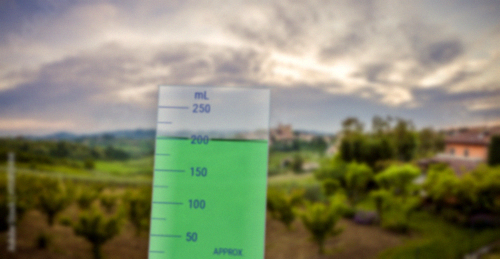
value=200 unit=mL
